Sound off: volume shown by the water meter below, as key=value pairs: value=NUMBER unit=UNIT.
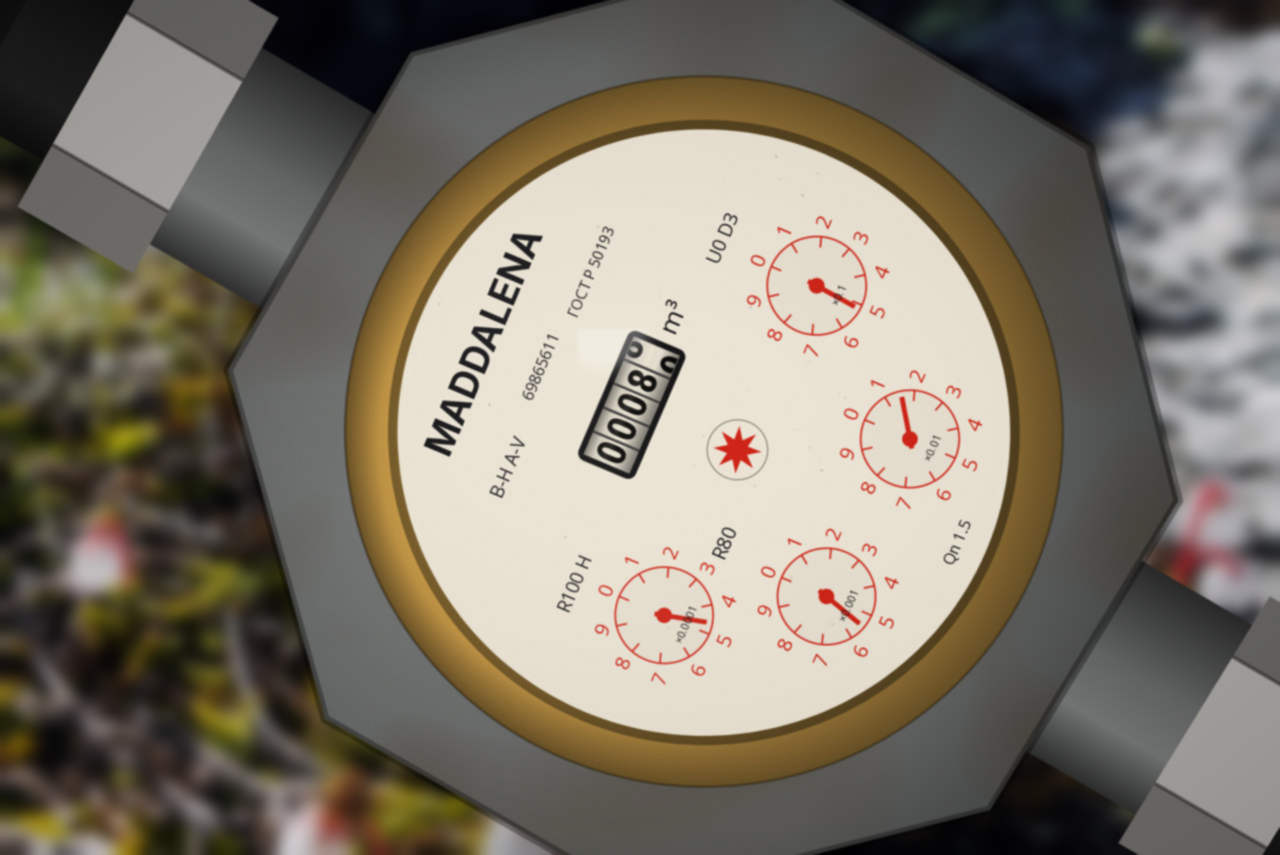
value=88.5154 unit=m³
